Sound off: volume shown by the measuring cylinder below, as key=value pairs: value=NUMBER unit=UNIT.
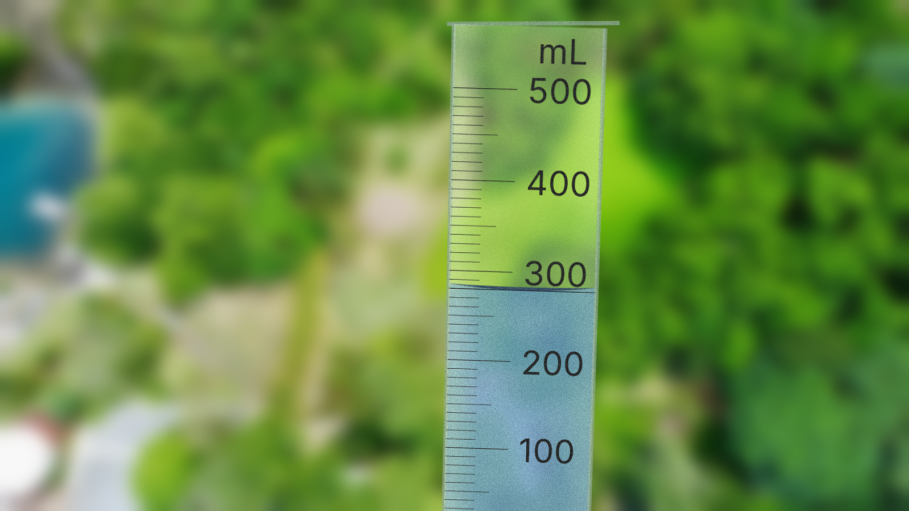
value=280 unit=mL
